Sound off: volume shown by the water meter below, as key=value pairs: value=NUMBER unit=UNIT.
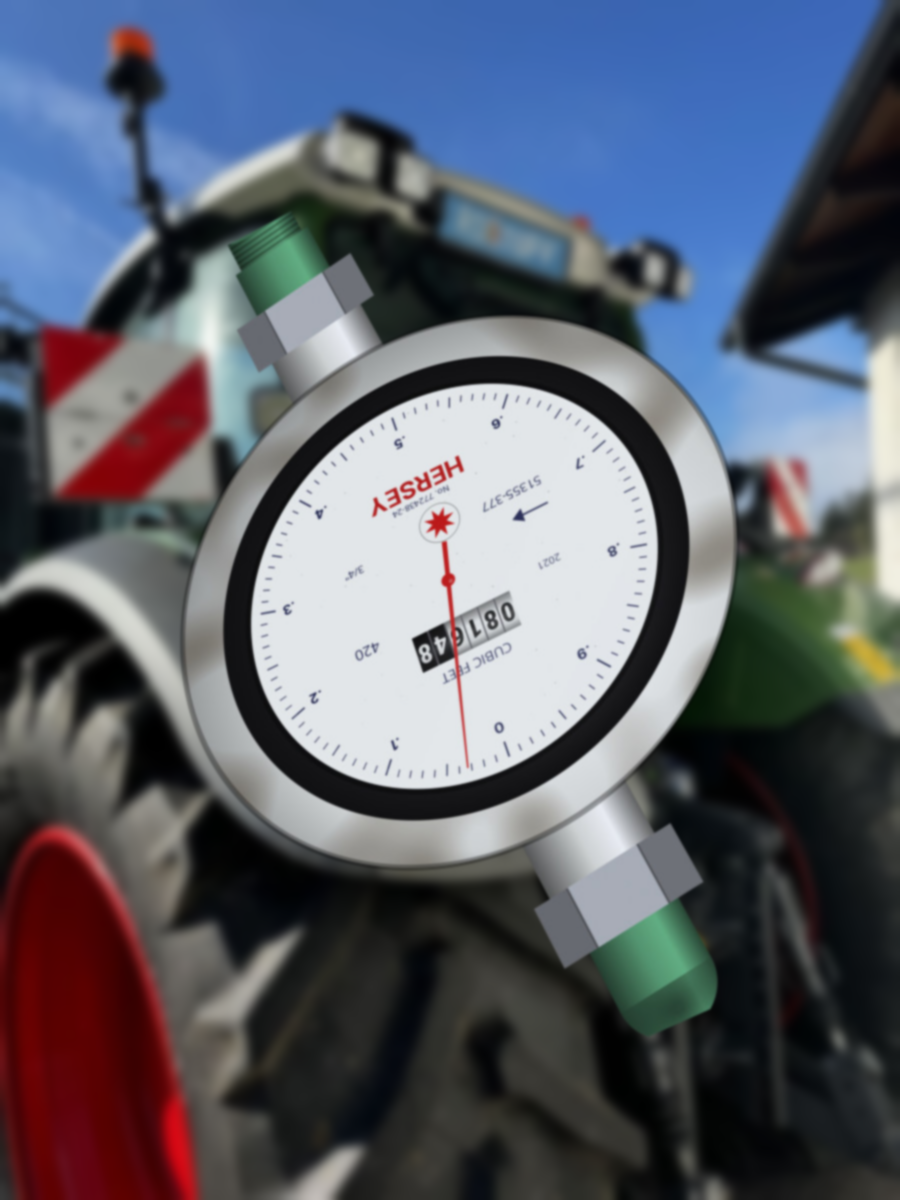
value=81648.03 unit=ft³
